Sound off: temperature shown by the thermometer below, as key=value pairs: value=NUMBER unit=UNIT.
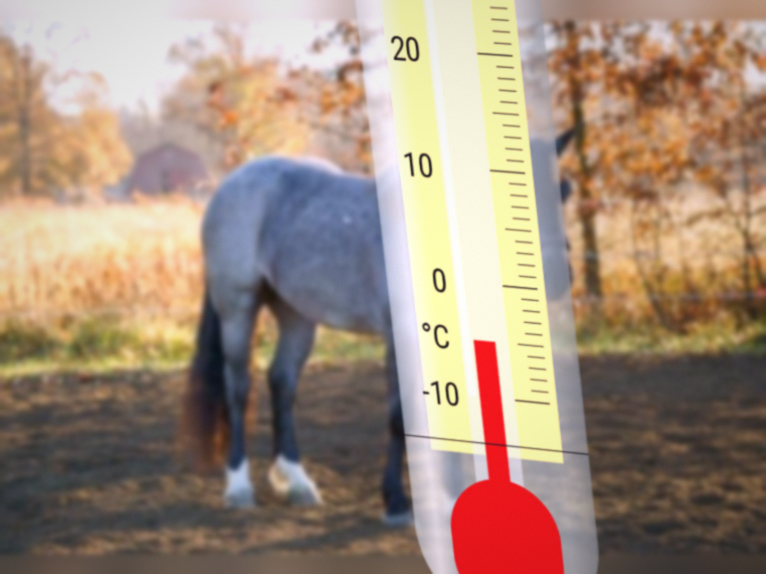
value=-5 unit=°C
